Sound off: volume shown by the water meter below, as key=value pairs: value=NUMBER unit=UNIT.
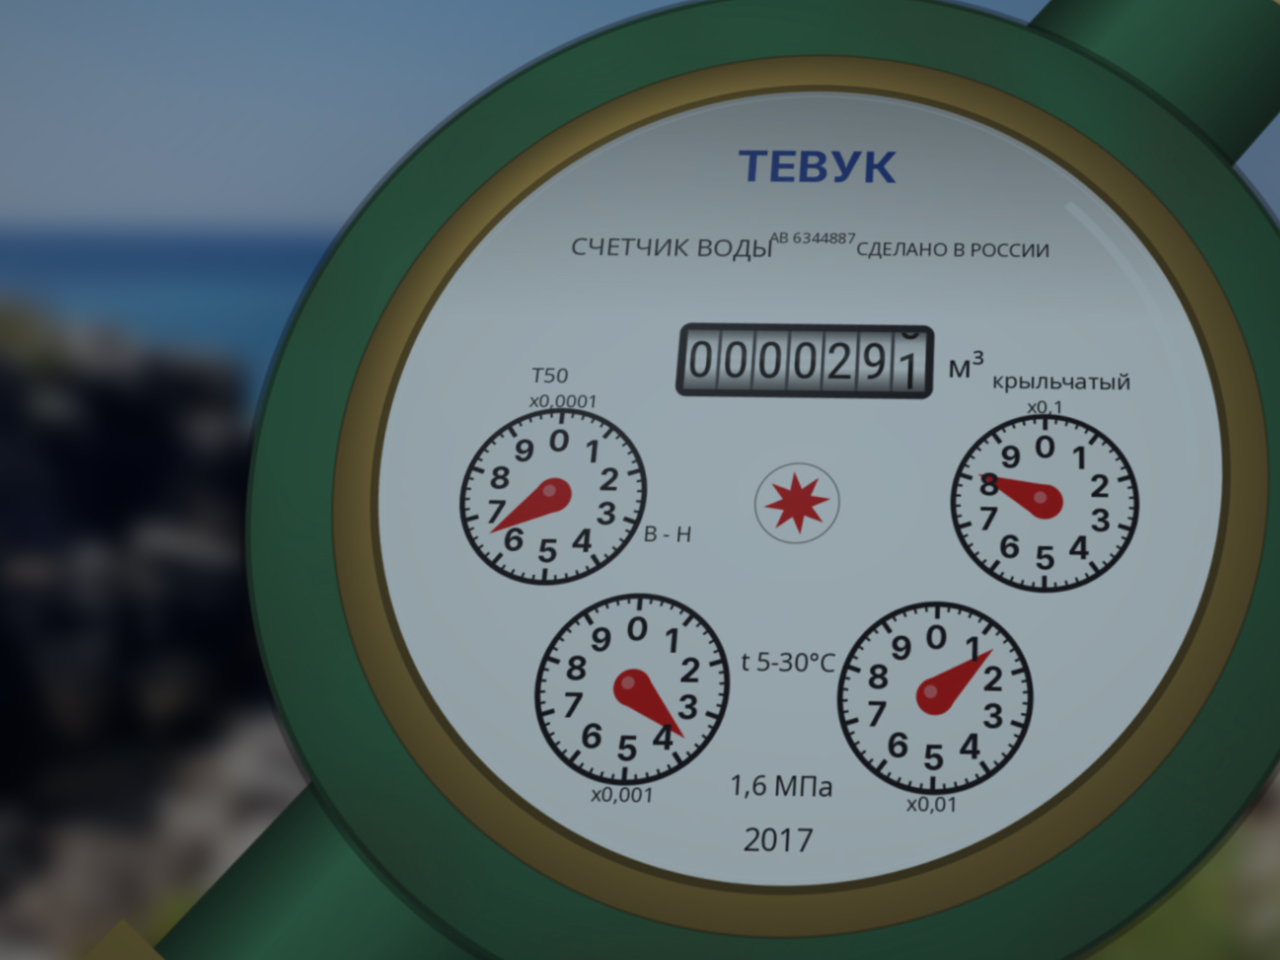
value=290.8136 unit=m³
